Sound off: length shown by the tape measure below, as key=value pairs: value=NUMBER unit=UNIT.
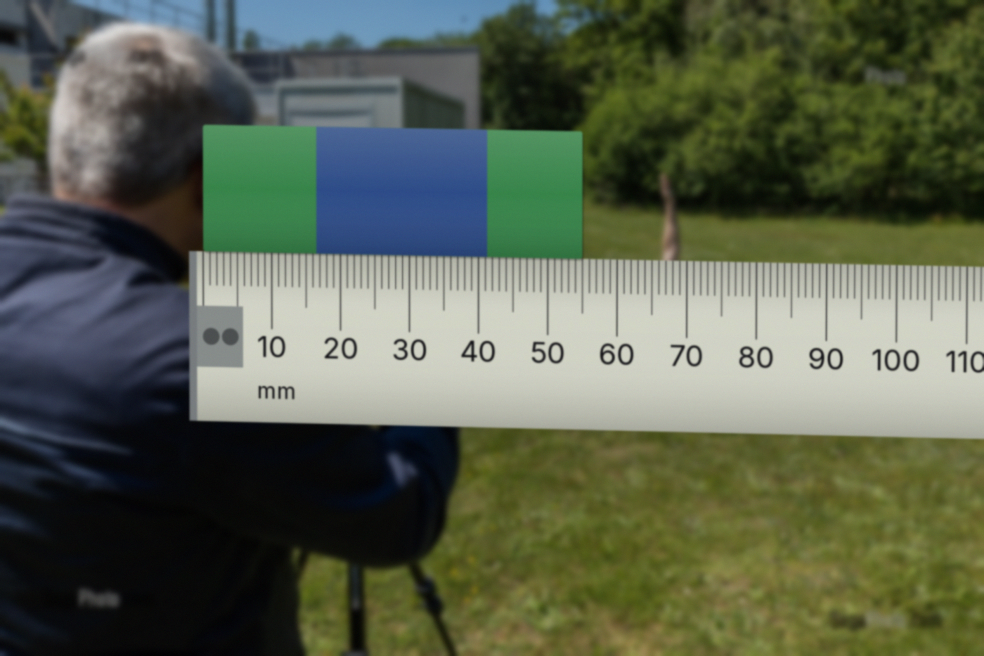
value=55 unit=mm
